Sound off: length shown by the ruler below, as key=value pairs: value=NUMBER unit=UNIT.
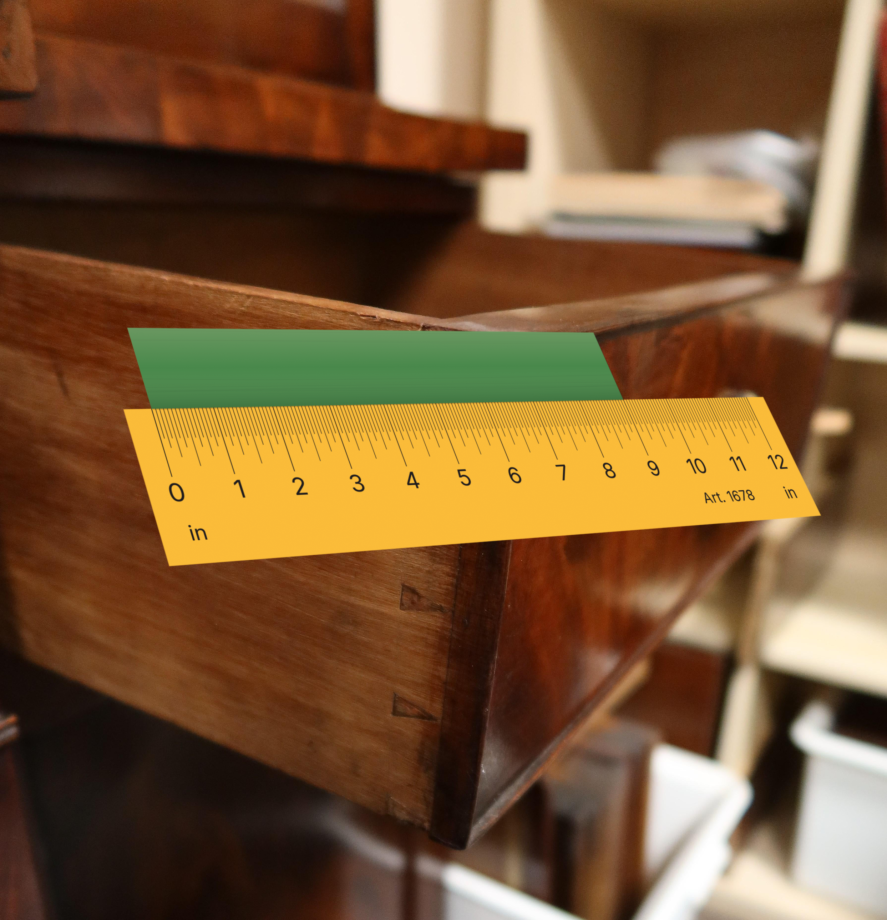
value=9 unit=in
